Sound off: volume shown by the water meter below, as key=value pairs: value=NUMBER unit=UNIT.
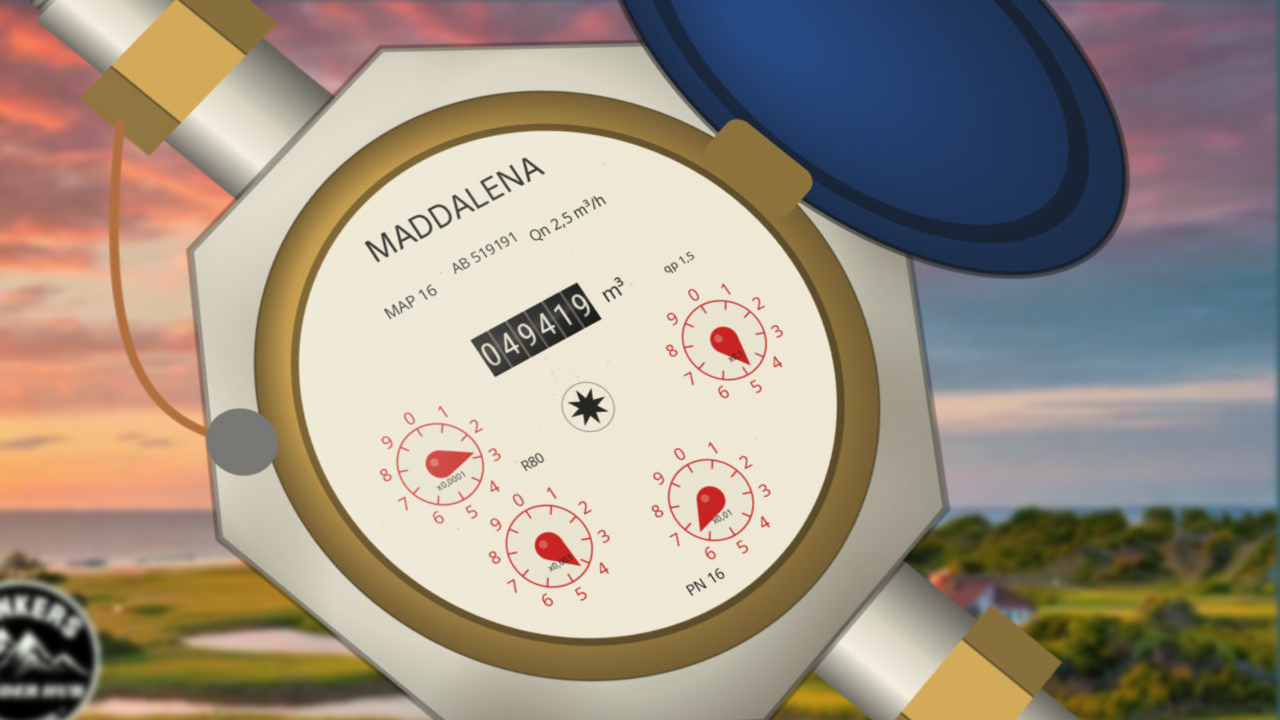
value=49419.4642 unit=m³
